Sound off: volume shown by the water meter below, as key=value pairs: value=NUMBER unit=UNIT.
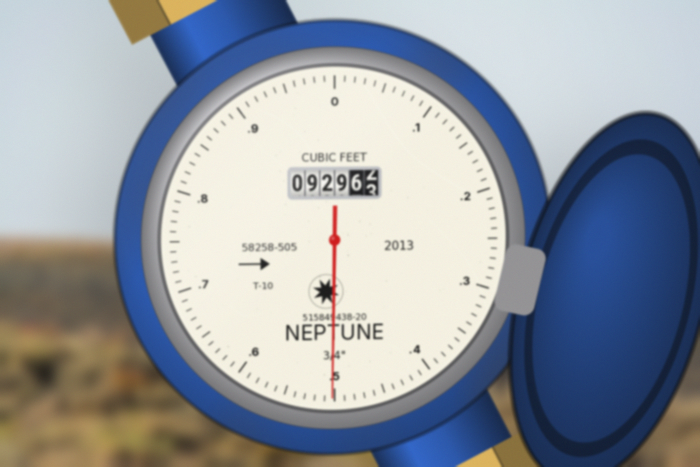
value=92962.50 unit=ft³
